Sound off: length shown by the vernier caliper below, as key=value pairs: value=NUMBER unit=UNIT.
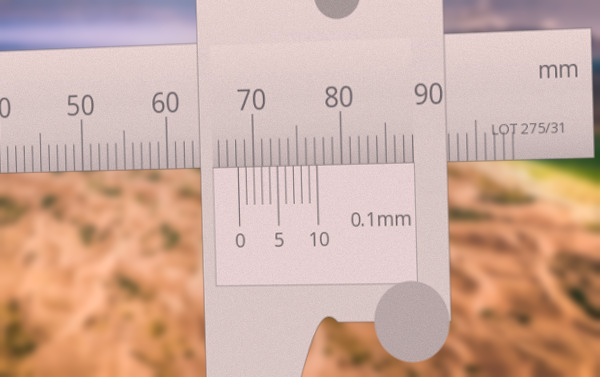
value=68.2 unit=mm
